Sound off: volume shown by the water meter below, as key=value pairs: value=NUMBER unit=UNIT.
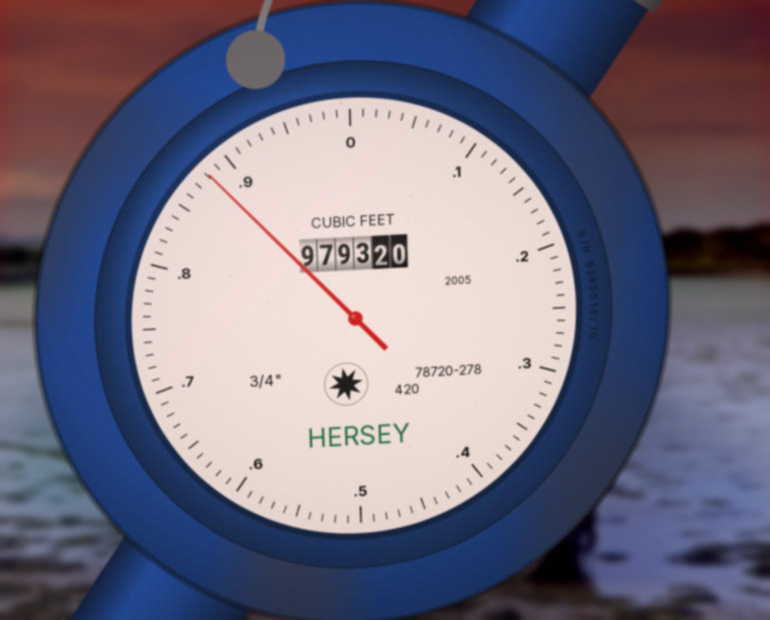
value=979319.88 unit=ft³
